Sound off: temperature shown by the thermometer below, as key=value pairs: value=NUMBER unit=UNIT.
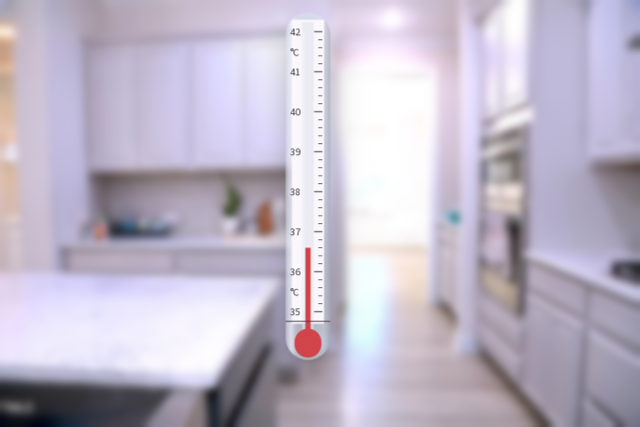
value=36.6 unit=°C
